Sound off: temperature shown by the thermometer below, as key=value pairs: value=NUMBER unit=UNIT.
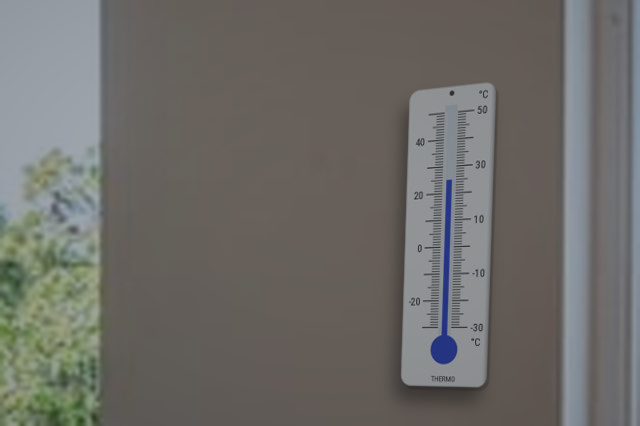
value=25 unit=°C
